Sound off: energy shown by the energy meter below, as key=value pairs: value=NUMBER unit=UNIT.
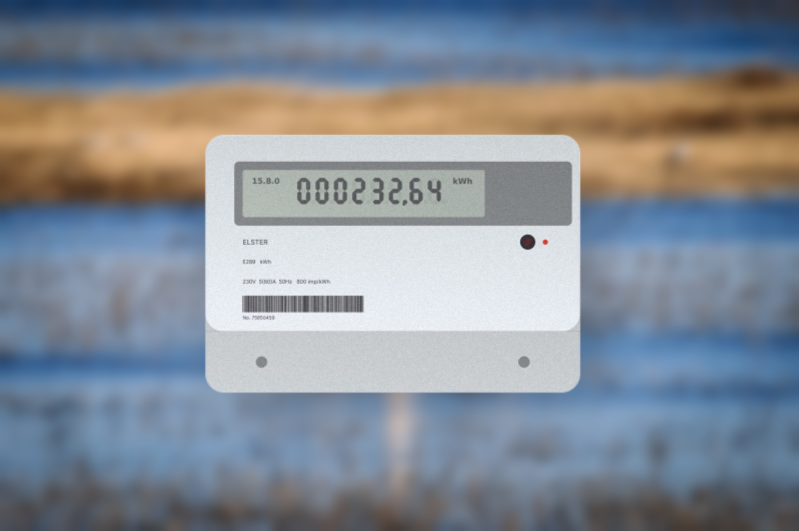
value=232.64 unit=kWh
